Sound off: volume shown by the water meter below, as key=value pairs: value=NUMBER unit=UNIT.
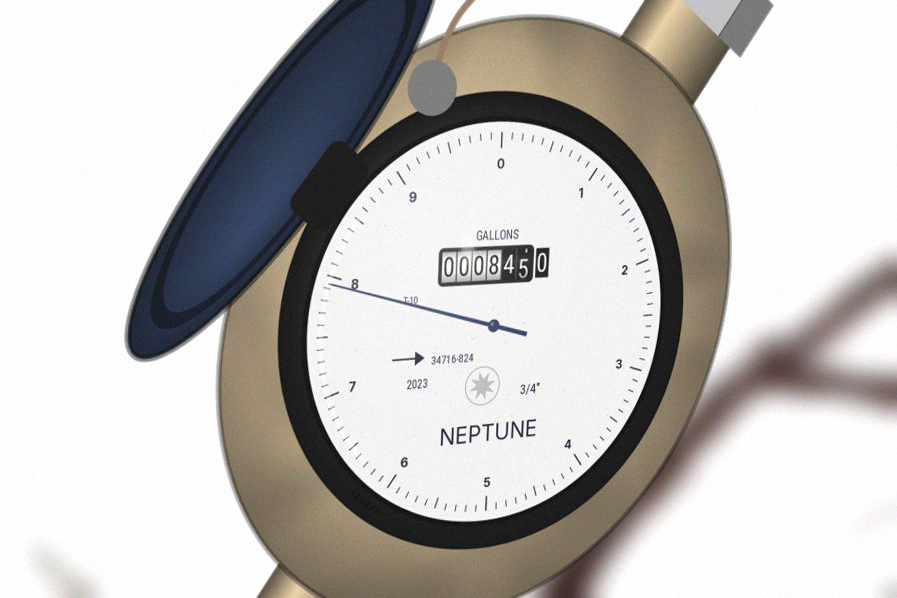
value=8447.9 unit=gal
